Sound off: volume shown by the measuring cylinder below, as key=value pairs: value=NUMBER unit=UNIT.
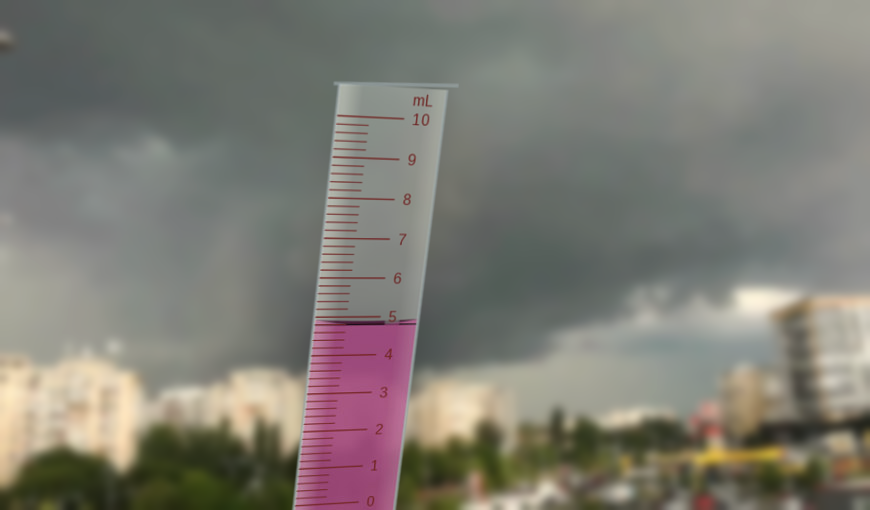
value=4.8 unit=mL
